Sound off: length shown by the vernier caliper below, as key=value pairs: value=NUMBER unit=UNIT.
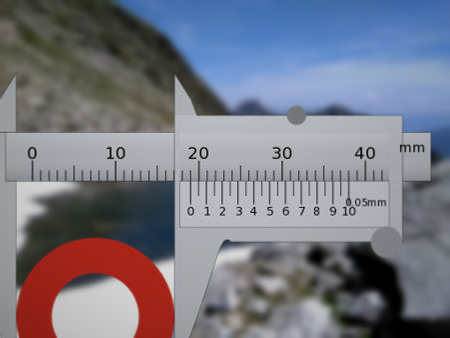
value=19.0 unit=mm
